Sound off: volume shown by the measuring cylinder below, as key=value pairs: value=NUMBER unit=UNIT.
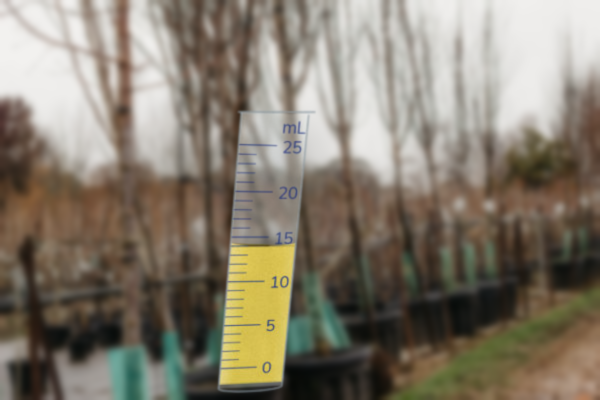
value=14 unit=mL
